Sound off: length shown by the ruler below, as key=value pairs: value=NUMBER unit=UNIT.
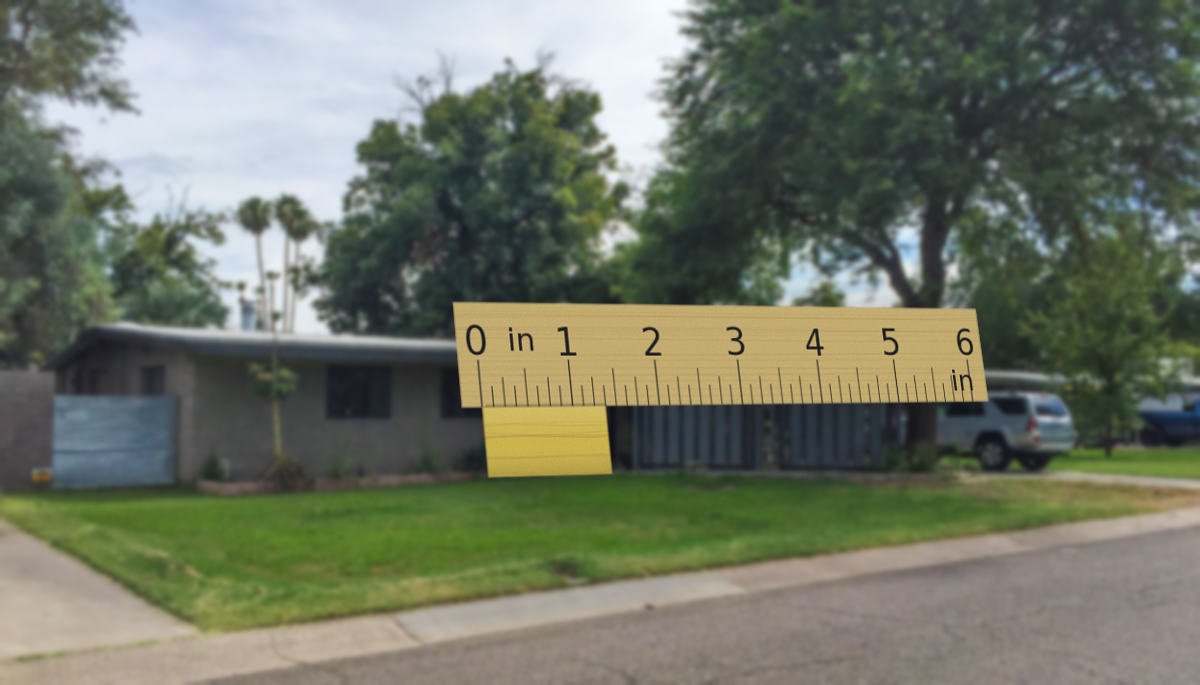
value=1.375 unit=in
